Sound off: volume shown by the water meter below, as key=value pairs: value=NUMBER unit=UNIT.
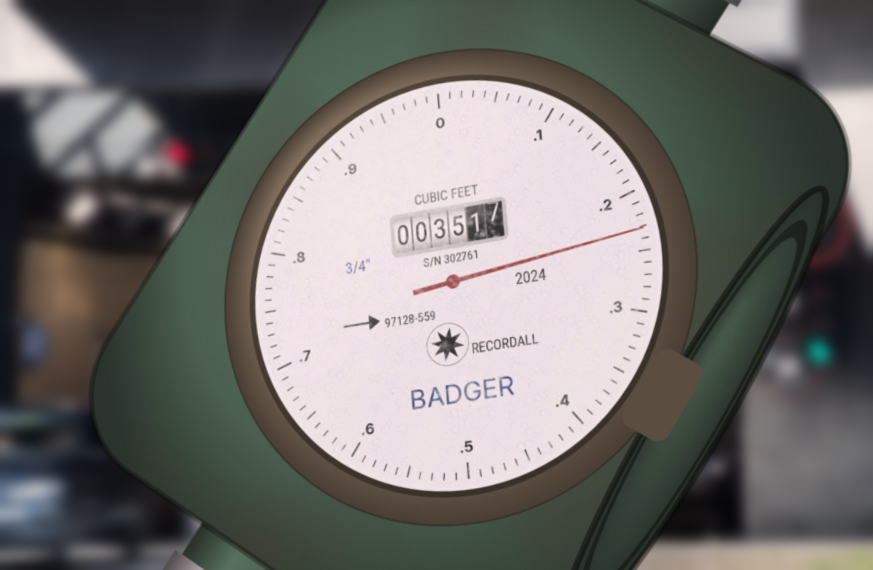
value=3517.23 unit=ft³
